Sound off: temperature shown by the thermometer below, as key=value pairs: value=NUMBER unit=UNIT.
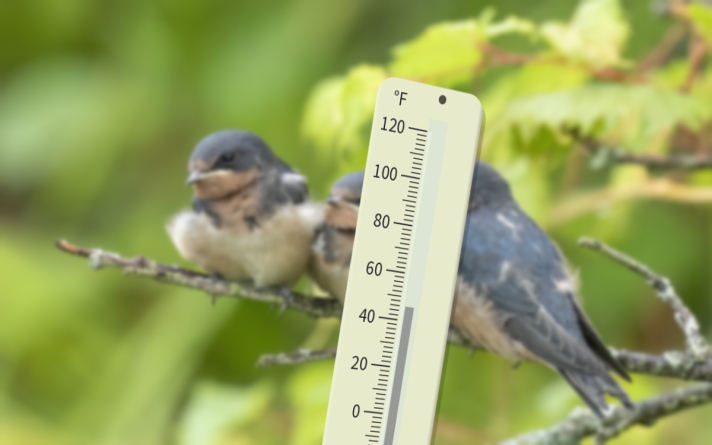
value=46 unit=°F
